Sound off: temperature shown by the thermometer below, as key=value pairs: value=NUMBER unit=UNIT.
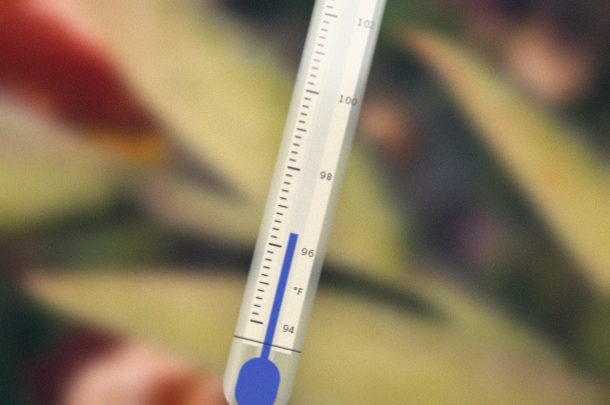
value=96.4 unit=°F
